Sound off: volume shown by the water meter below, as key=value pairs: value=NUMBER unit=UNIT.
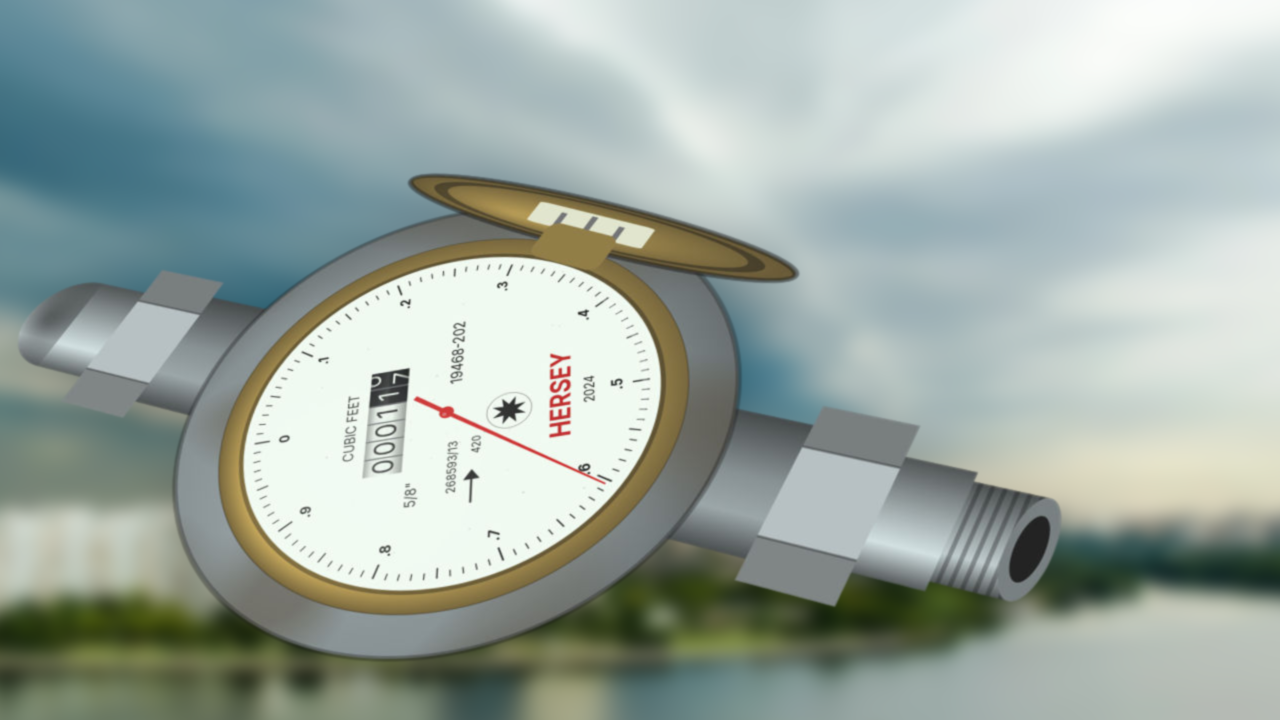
value=116.60 unit=ft³
